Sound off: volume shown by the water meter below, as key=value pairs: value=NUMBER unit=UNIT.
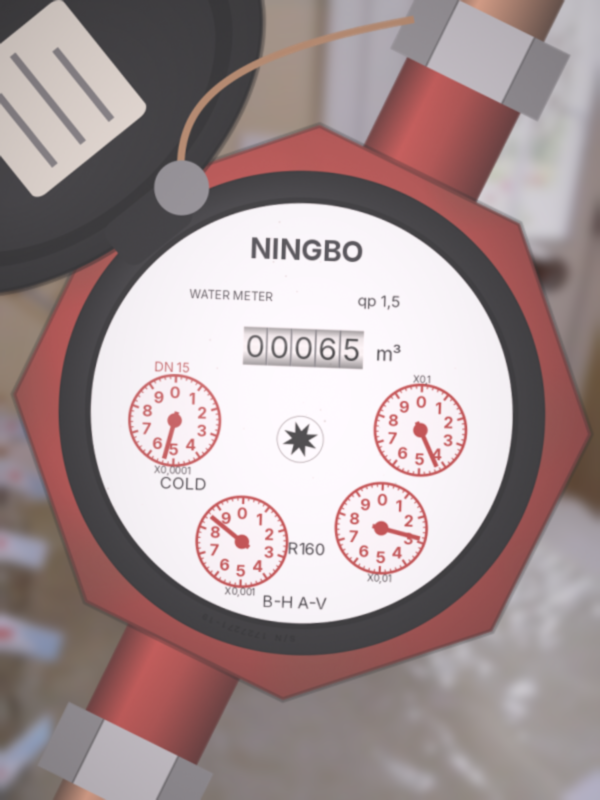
value=65.4285 unit=m³
